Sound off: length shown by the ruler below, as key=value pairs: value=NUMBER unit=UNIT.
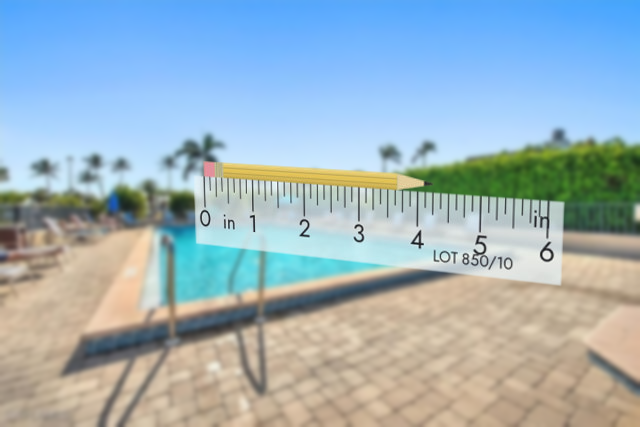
value=4.25 unit=in
